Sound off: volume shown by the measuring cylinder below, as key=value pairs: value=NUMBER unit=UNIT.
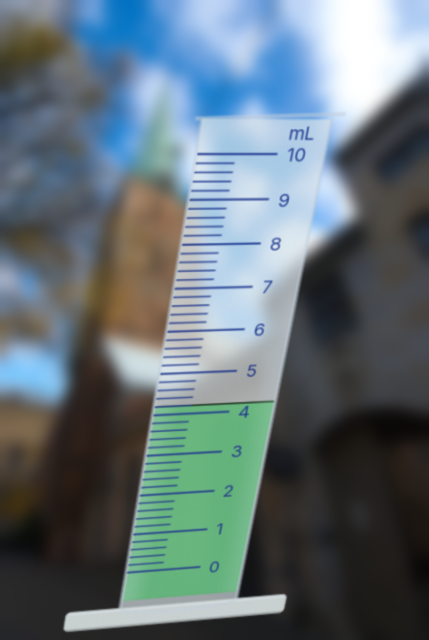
value=4.2 unit=mL
